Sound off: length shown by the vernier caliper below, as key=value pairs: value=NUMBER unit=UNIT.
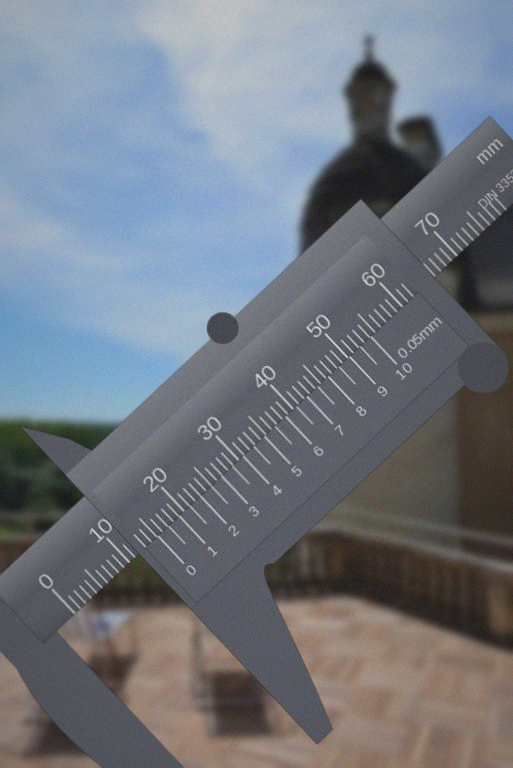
value=15.2 unit=mm
